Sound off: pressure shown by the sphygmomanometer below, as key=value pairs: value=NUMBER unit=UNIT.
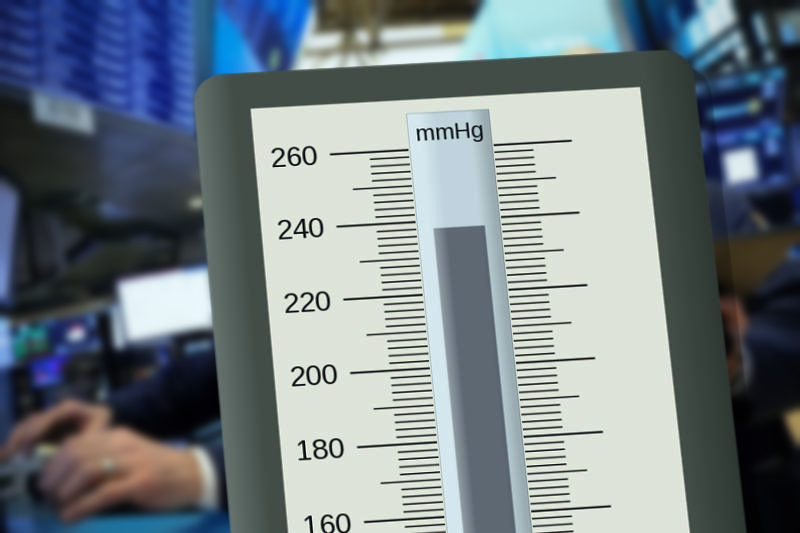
value=238 unit=mmHg
